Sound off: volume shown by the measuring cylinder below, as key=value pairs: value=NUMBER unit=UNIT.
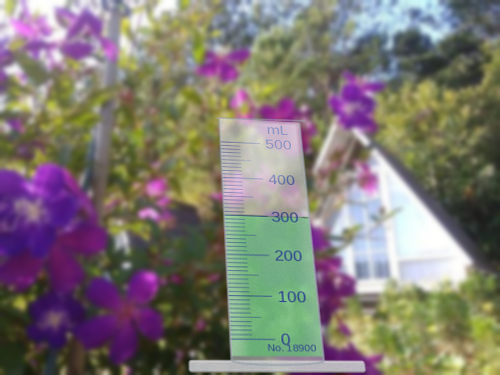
value=300 unit=mL
